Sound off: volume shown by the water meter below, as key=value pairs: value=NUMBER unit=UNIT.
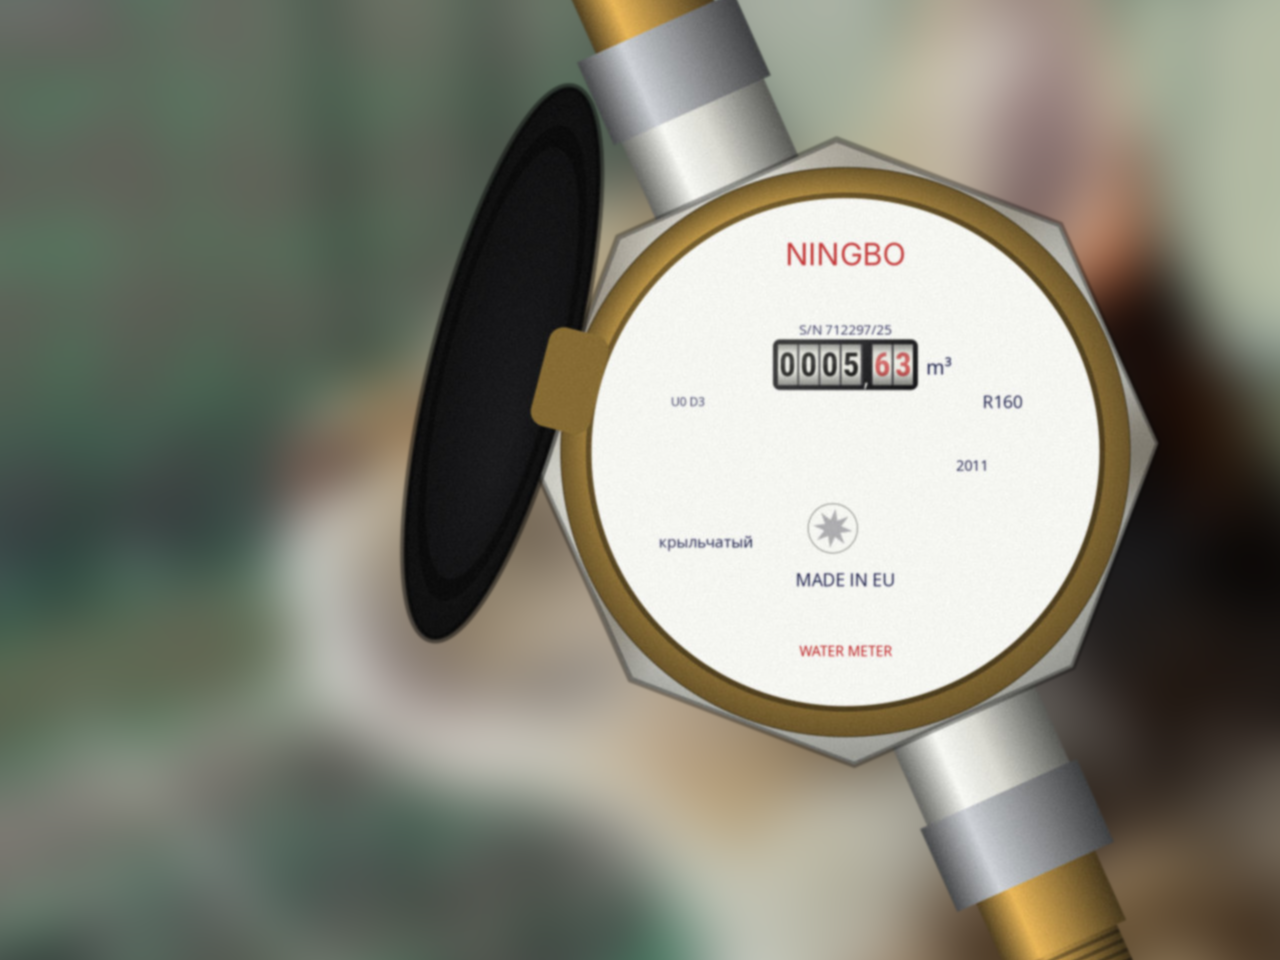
value=5.63 unit=m³
